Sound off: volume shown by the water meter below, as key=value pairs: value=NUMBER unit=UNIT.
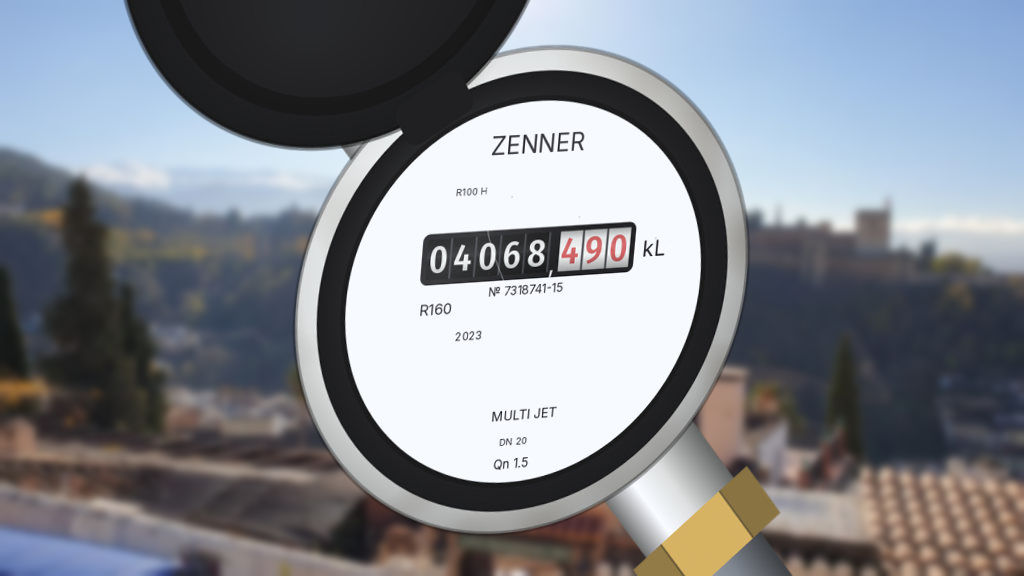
value=4068.490 unit=kL
